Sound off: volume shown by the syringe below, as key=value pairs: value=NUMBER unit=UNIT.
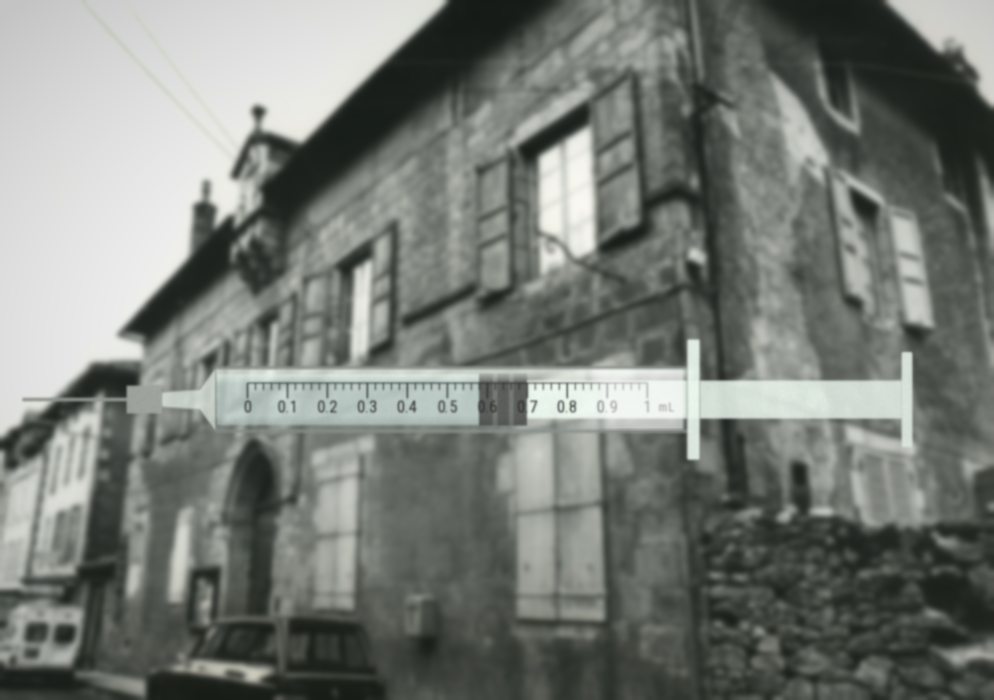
value=0.58 unit=mL
